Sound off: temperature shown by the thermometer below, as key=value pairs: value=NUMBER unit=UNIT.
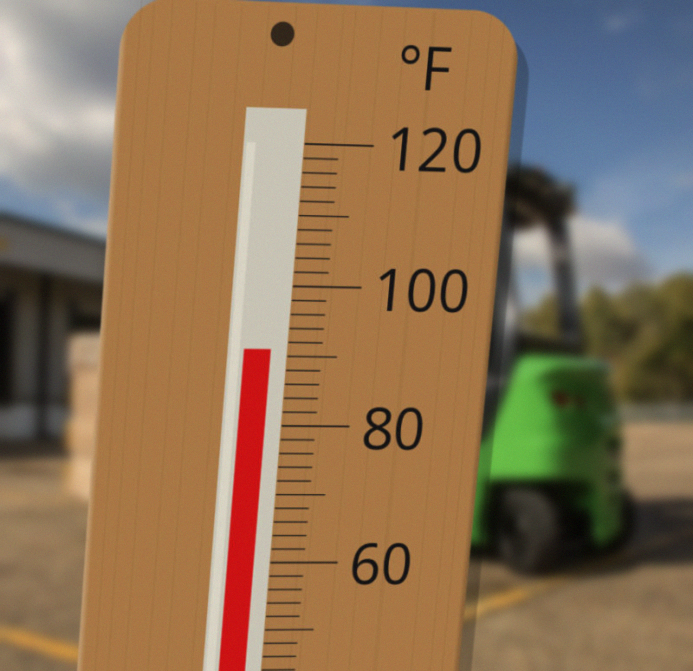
value=91 unit=°F
